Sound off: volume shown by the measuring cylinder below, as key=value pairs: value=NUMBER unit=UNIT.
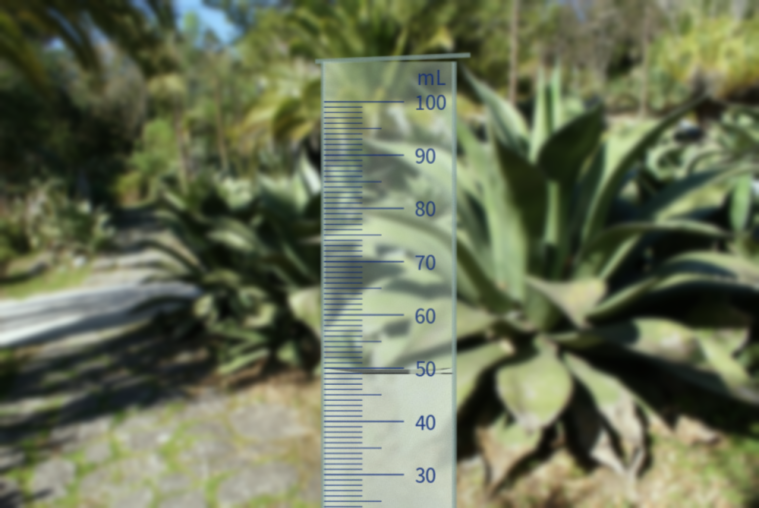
value=49 unit=mL
